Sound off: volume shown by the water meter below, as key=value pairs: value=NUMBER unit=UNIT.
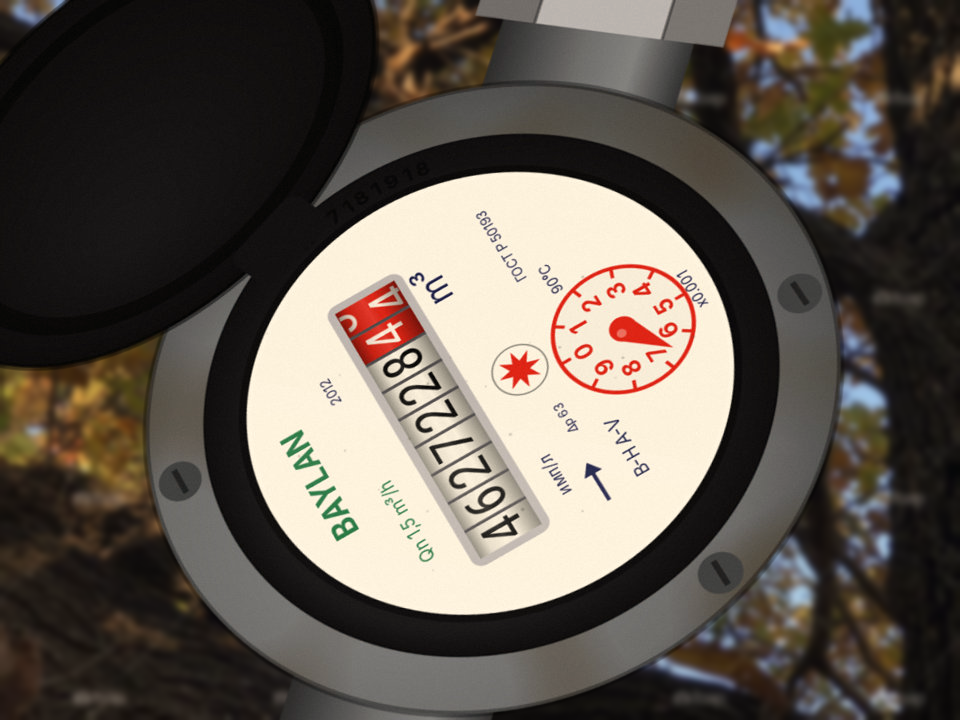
value=4627228.436 unit=m³
